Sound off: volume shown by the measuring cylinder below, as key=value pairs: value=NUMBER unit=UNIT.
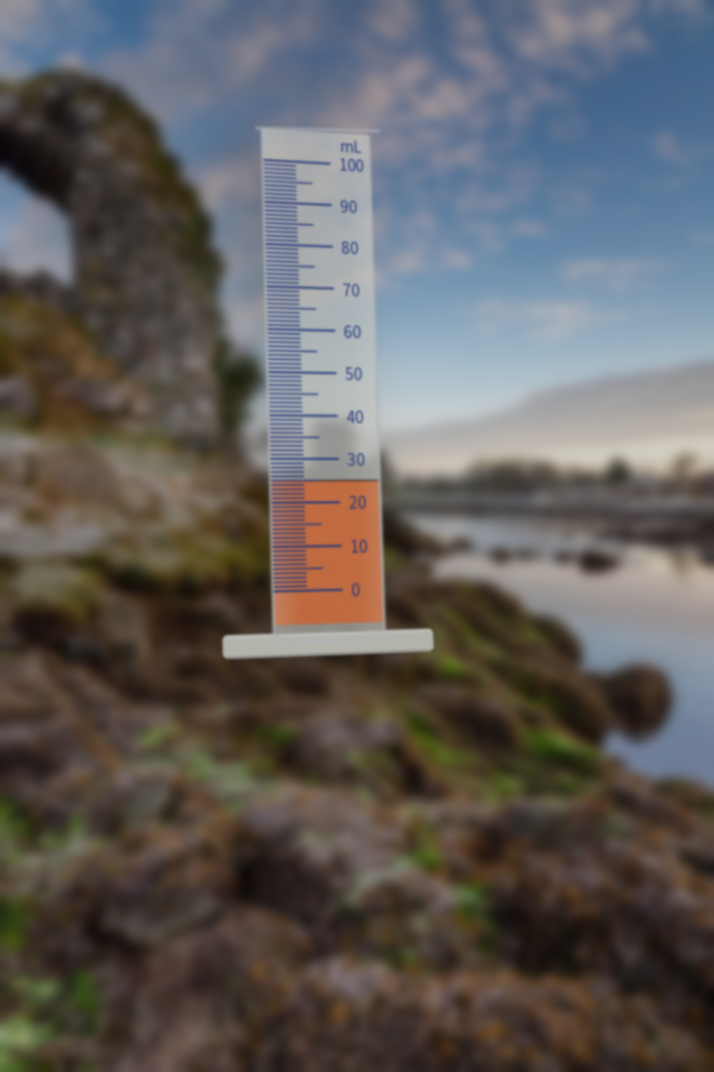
value=25 unit=mL
